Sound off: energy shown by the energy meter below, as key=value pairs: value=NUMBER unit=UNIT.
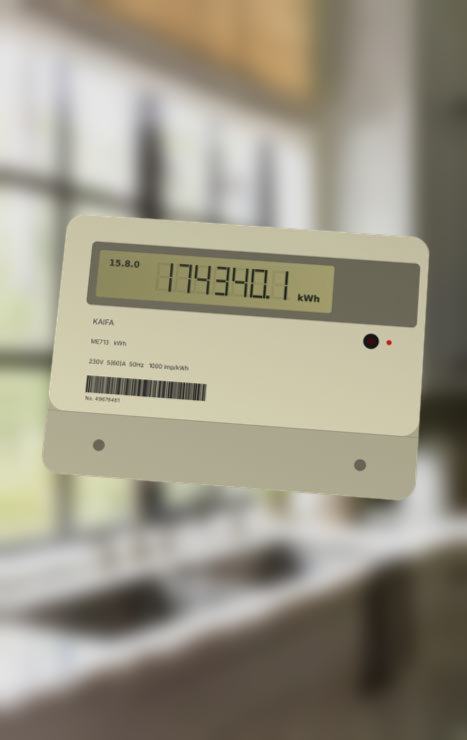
value=174340.1 unit=kWh
